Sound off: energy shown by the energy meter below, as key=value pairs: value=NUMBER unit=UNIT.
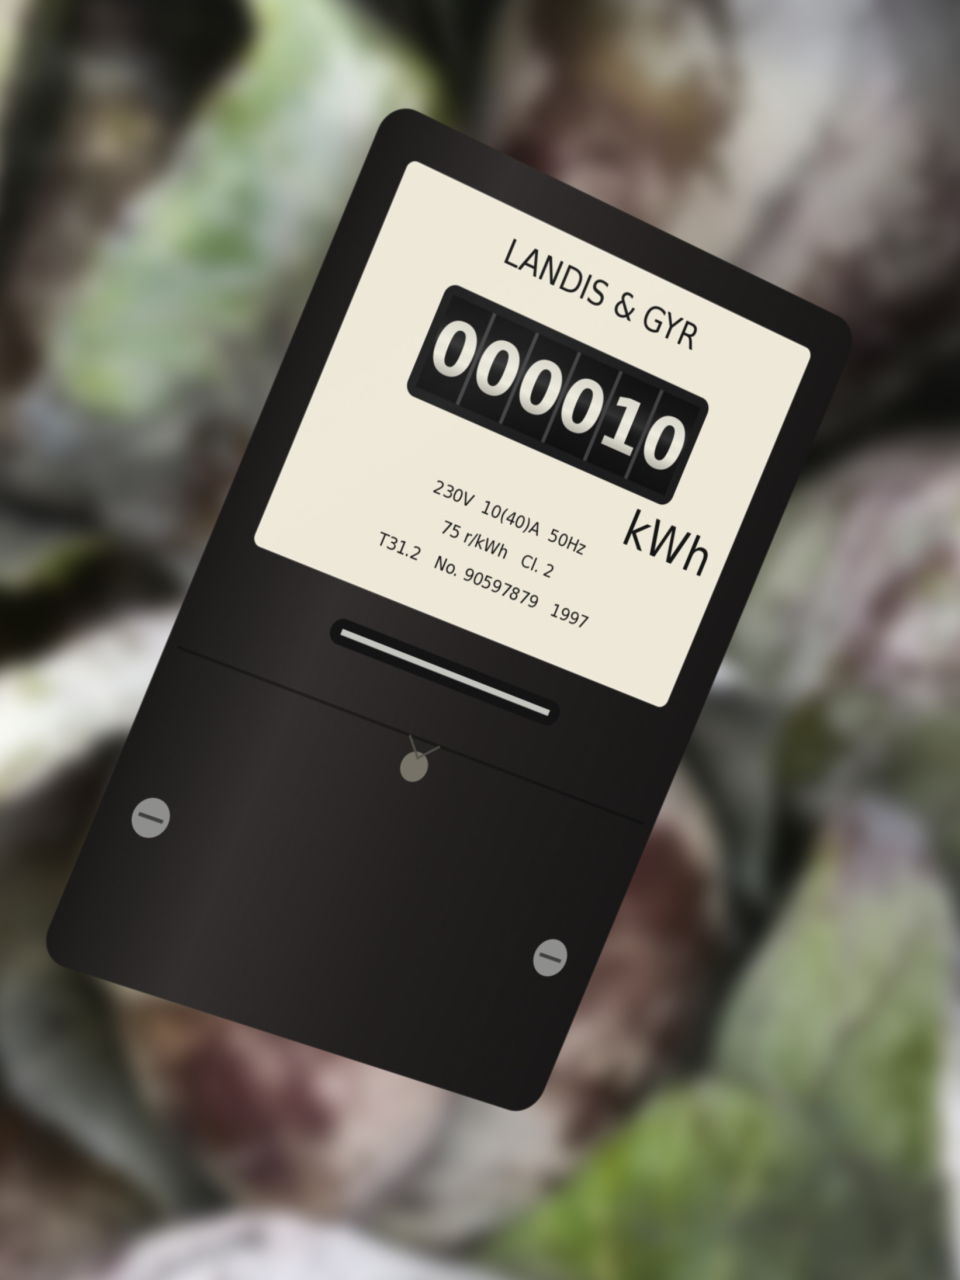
value=10 unit=kWh
